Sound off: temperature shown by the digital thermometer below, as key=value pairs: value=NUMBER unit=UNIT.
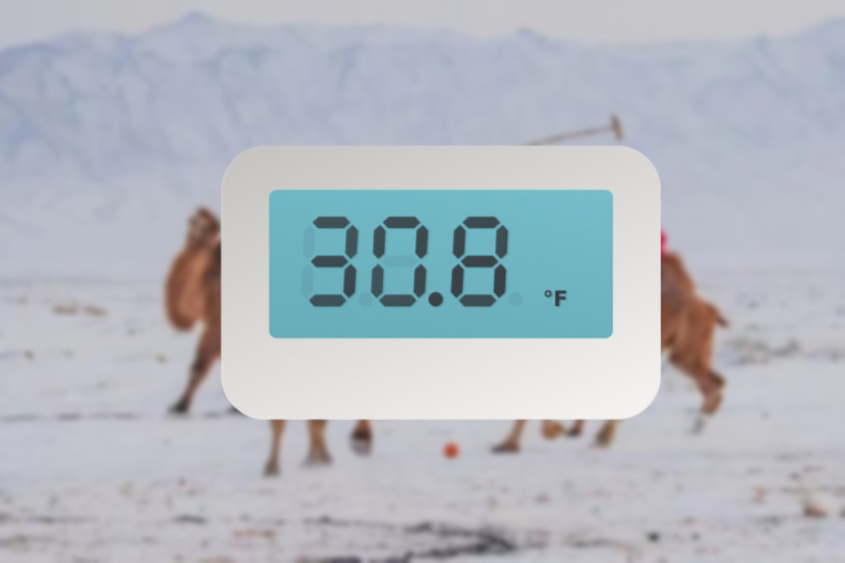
value=30.8 unit=°F
